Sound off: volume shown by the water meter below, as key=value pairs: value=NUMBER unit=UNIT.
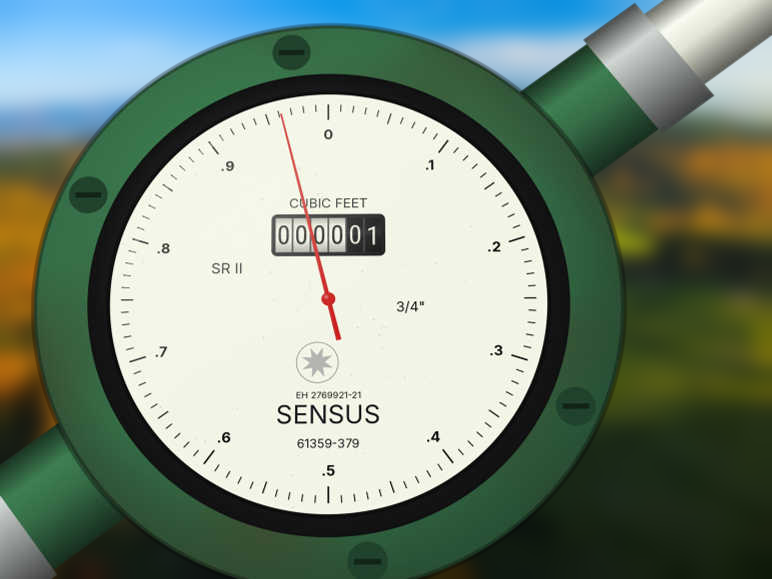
value=0.96 unit=ft³
